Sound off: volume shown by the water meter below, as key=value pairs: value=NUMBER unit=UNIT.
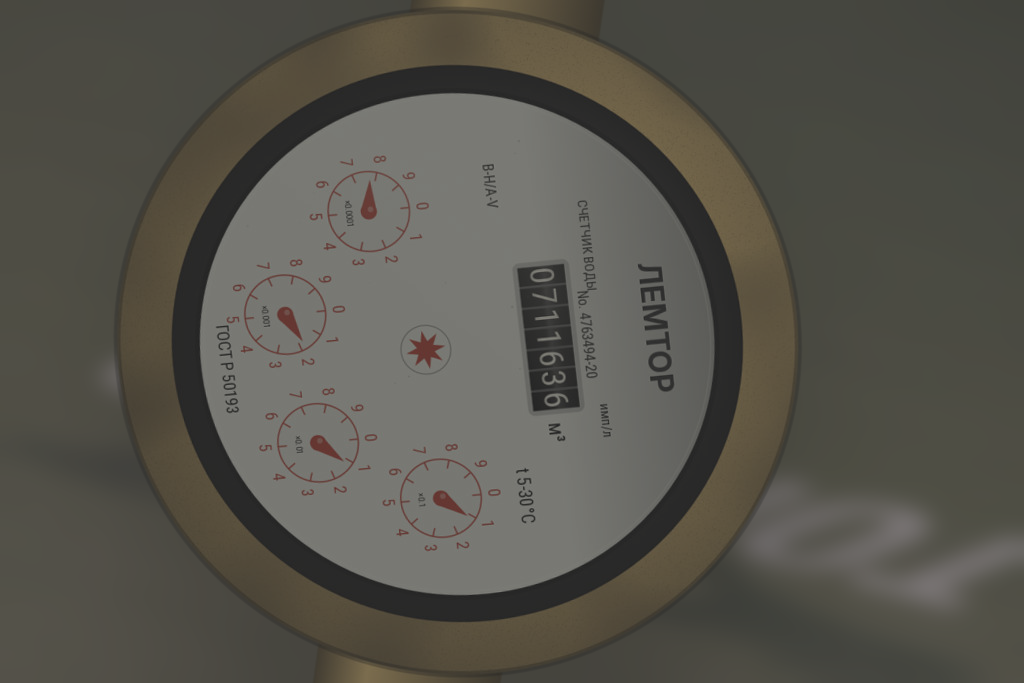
value=711636.1117 unit=m³
